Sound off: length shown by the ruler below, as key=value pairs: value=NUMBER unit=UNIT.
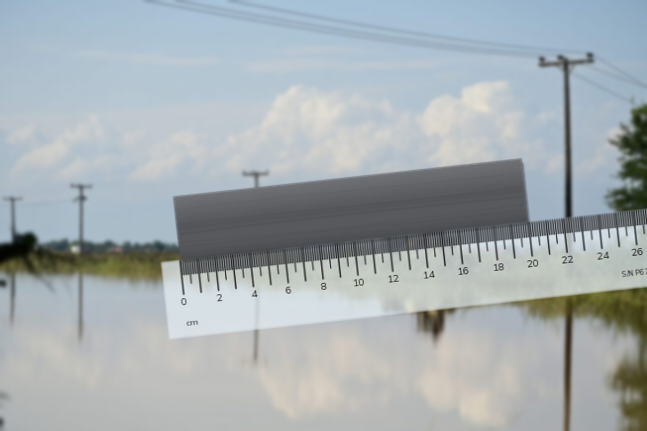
value=20 unit=cm
